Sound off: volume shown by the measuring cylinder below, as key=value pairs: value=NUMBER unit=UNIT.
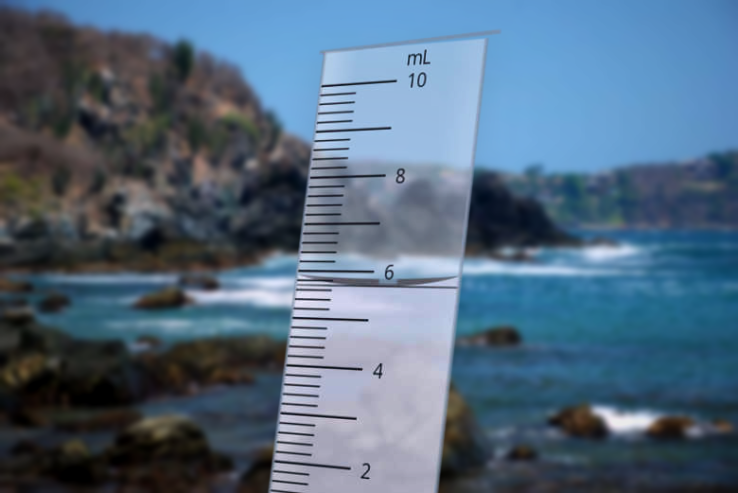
value=5.7 unit=mL
